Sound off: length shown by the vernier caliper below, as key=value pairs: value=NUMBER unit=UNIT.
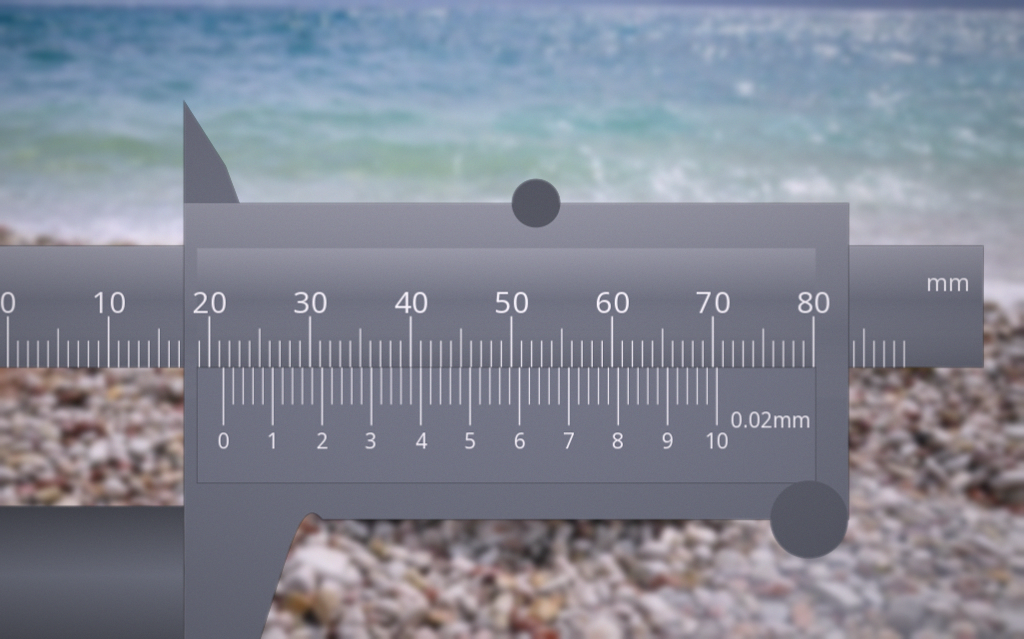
value=21.4 unit=mm
